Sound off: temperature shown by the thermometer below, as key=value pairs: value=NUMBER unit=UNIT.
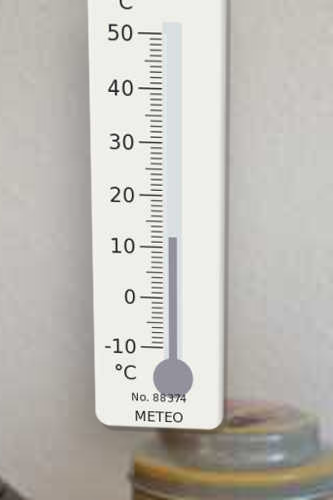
value=12 unit=°C
